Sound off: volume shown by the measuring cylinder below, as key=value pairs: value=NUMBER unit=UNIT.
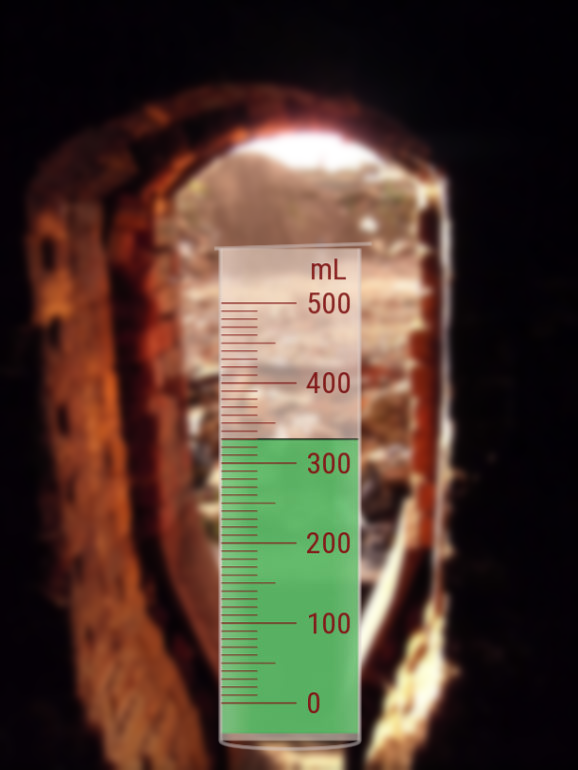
value=330 unit=mL
